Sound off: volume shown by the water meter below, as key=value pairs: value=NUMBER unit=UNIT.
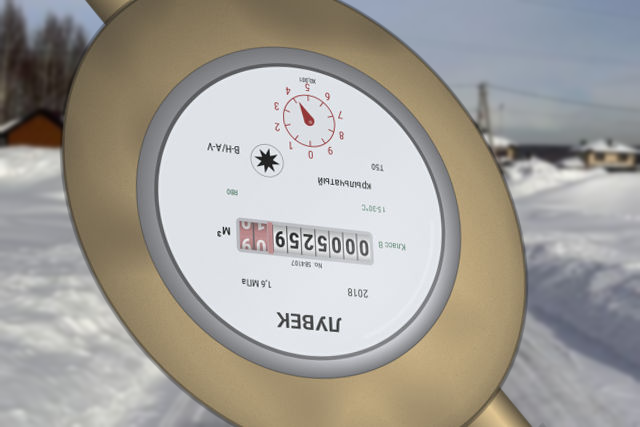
value=5259.094 unit=m³
